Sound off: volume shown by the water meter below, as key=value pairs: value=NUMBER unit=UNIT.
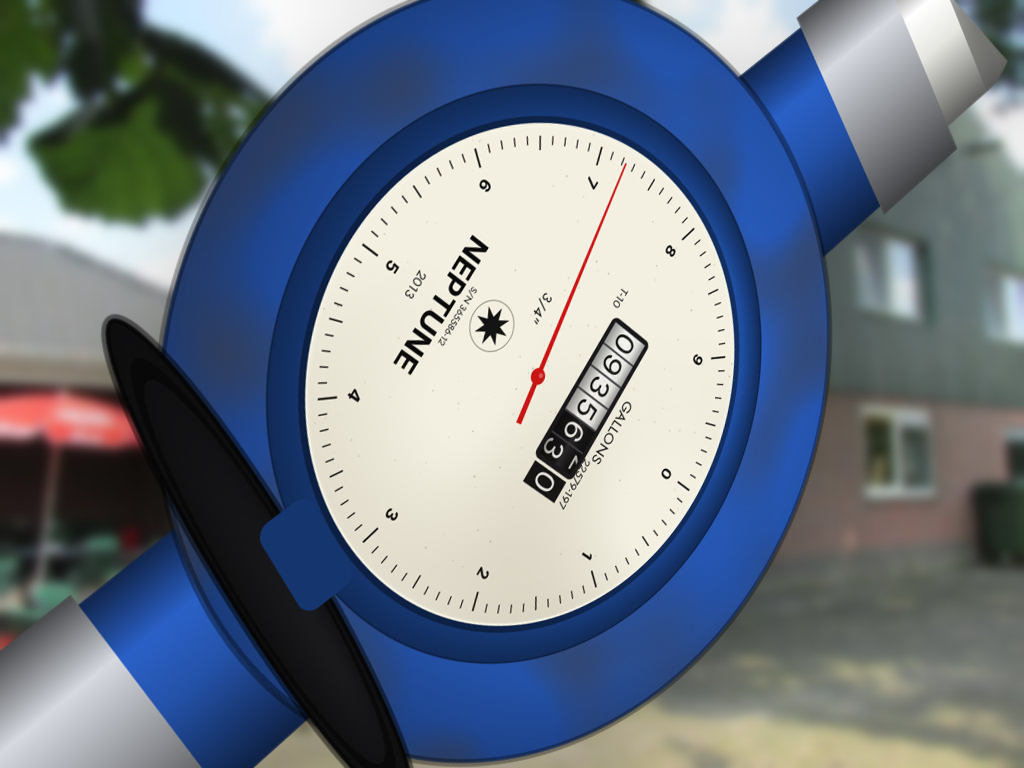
value=935627.2 unit=gal
